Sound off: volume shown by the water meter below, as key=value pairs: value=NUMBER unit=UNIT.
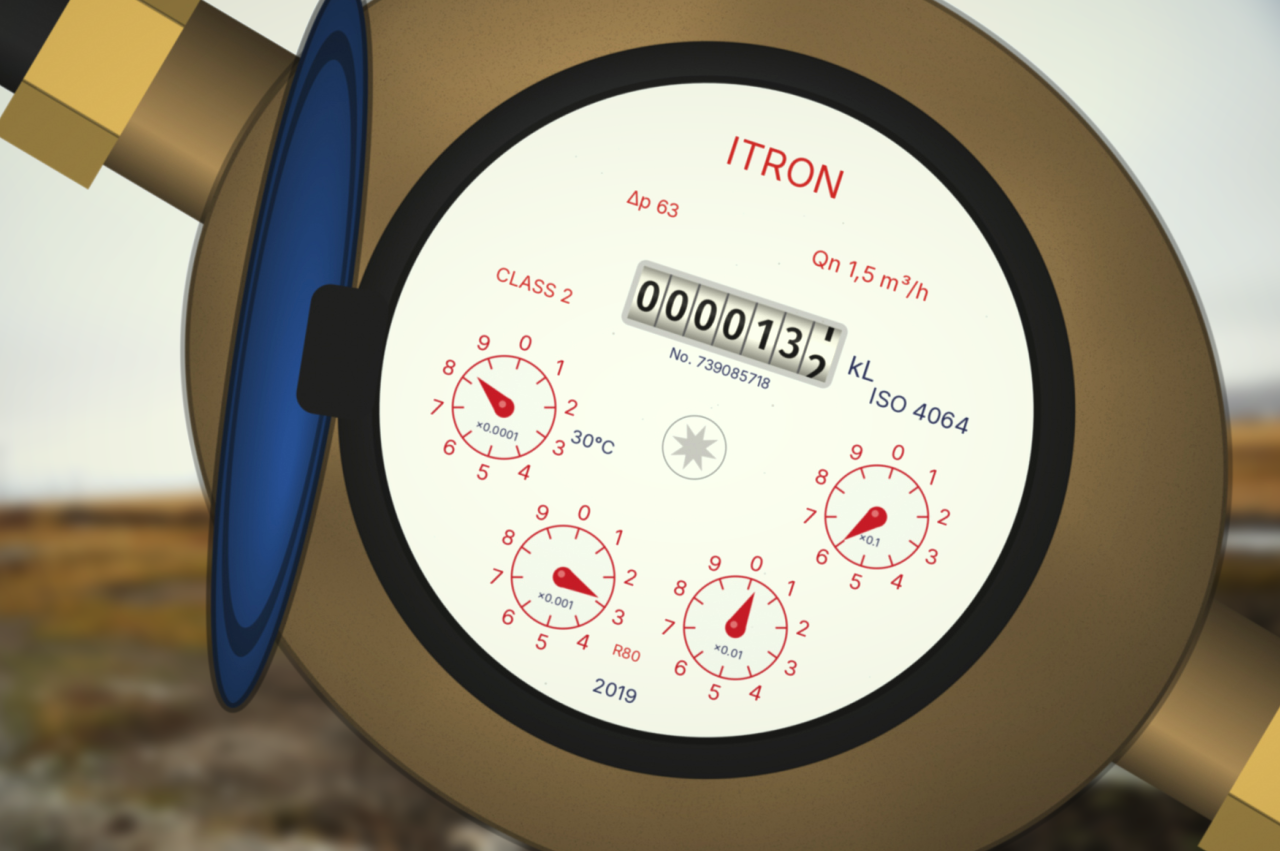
value=131.6028 unit=kL
